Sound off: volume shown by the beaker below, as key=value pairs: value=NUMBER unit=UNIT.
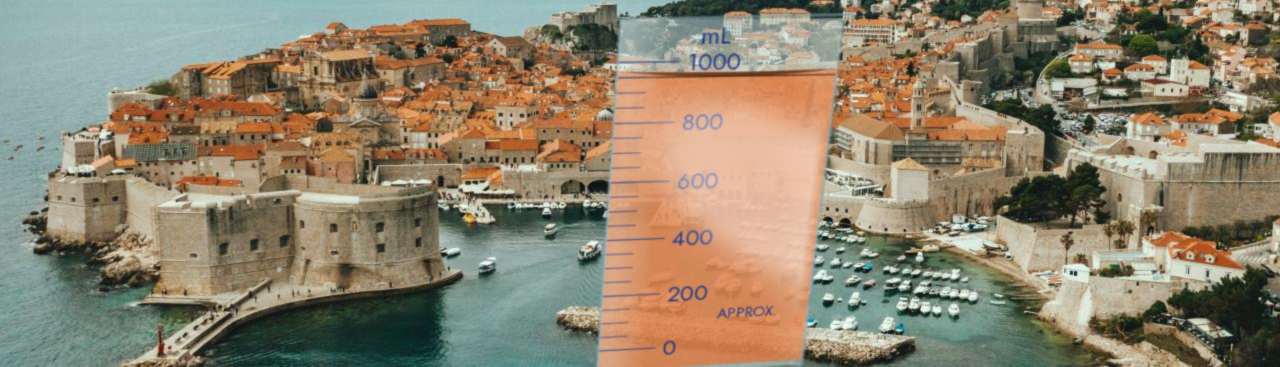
value=950 unit=mL
